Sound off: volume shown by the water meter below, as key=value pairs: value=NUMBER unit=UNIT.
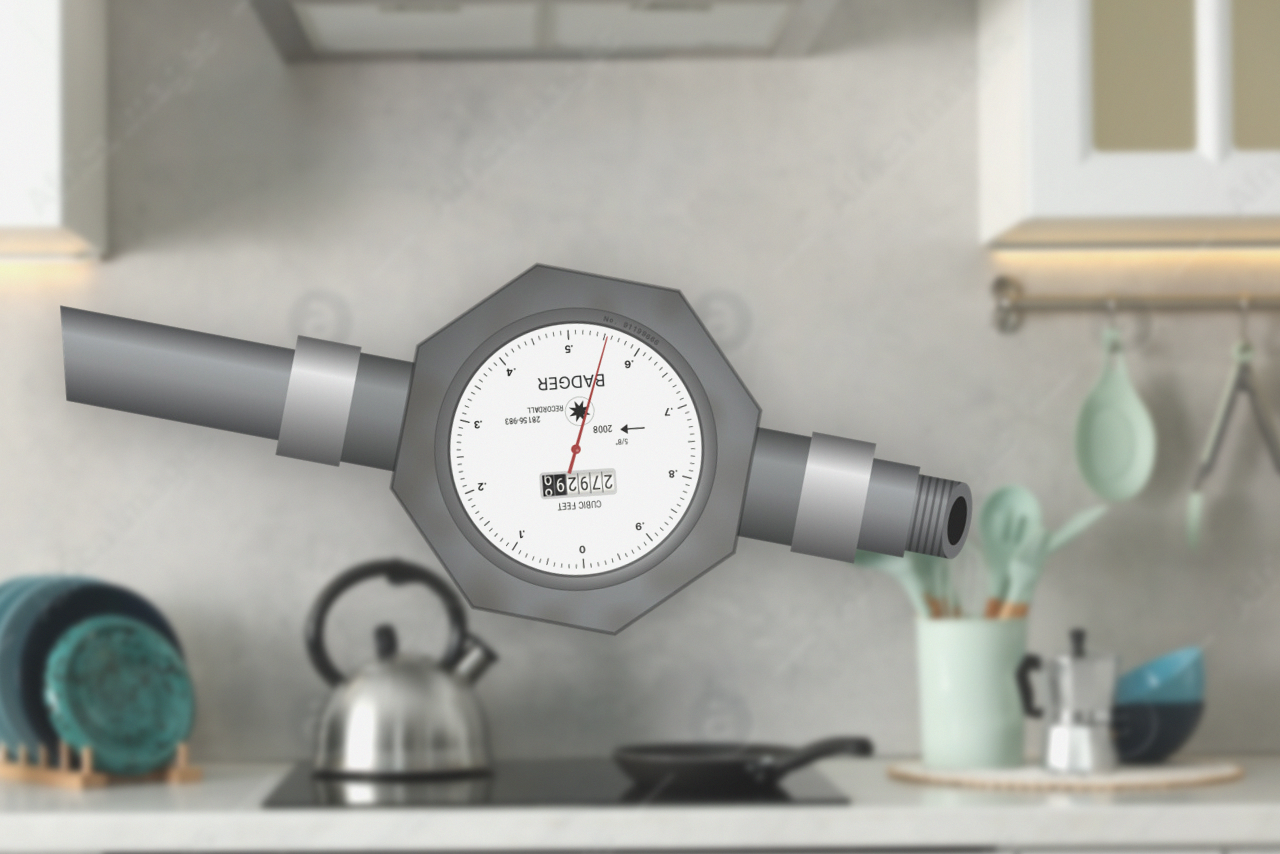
value=279298.55 unit=ft³
